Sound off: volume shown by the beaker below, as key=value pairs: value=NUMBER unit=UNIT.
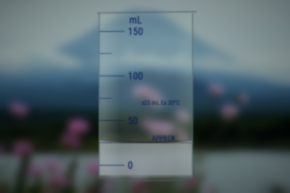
value=25 unit=mL
